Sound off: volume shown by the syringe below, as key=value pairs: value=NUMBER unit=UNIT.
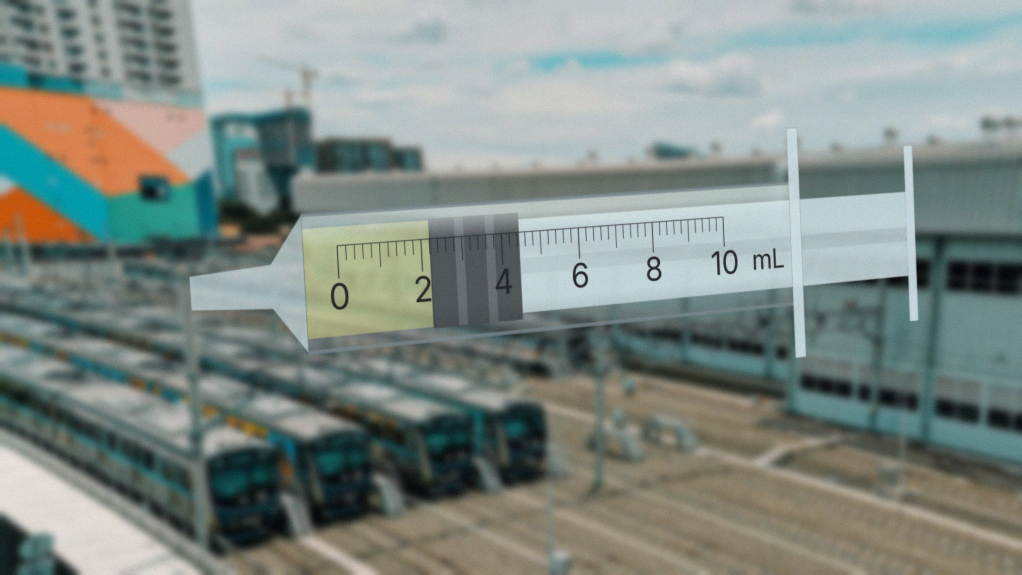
value=2.2 unit=mL
